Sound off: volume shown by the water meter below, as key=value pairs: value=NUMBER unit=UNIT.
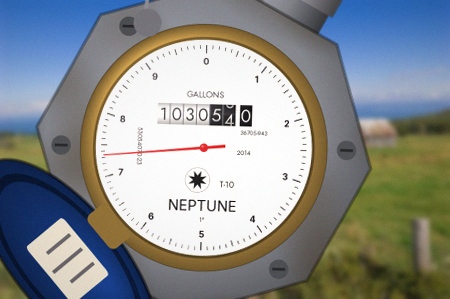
value=1030537.3 unit=gal
